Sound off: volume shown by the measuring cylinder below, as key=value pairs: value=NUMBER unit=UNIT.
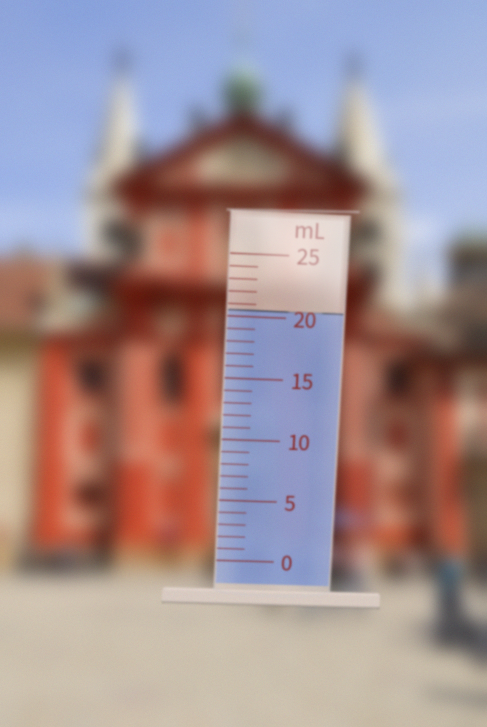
value=20.5 unit=mL
